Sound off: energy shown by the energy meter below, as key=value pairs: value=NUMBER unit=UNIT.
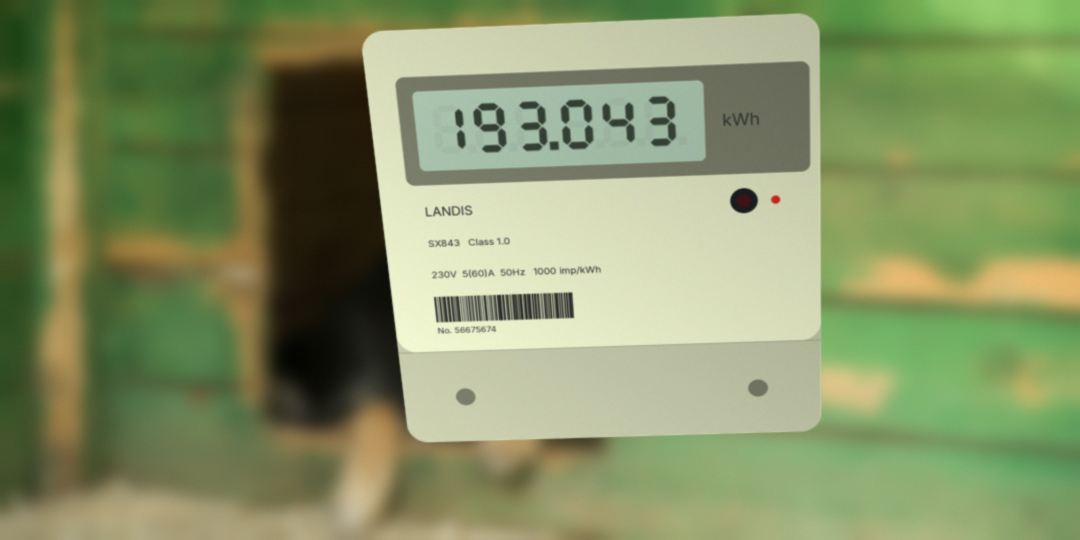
value=193.043 unit=kWh
